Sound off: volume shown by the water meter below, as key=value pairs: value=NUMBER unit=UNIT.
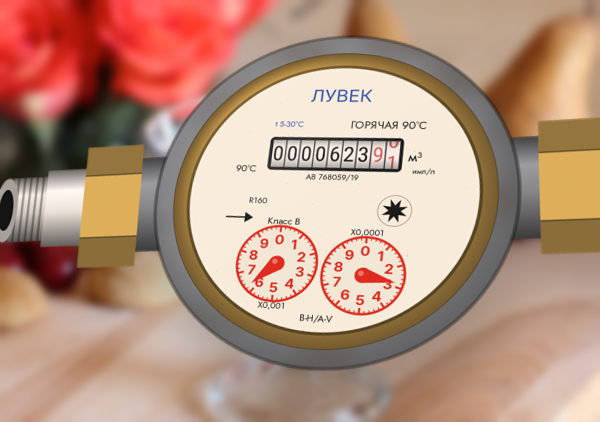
value=623.9062 unit=m³
